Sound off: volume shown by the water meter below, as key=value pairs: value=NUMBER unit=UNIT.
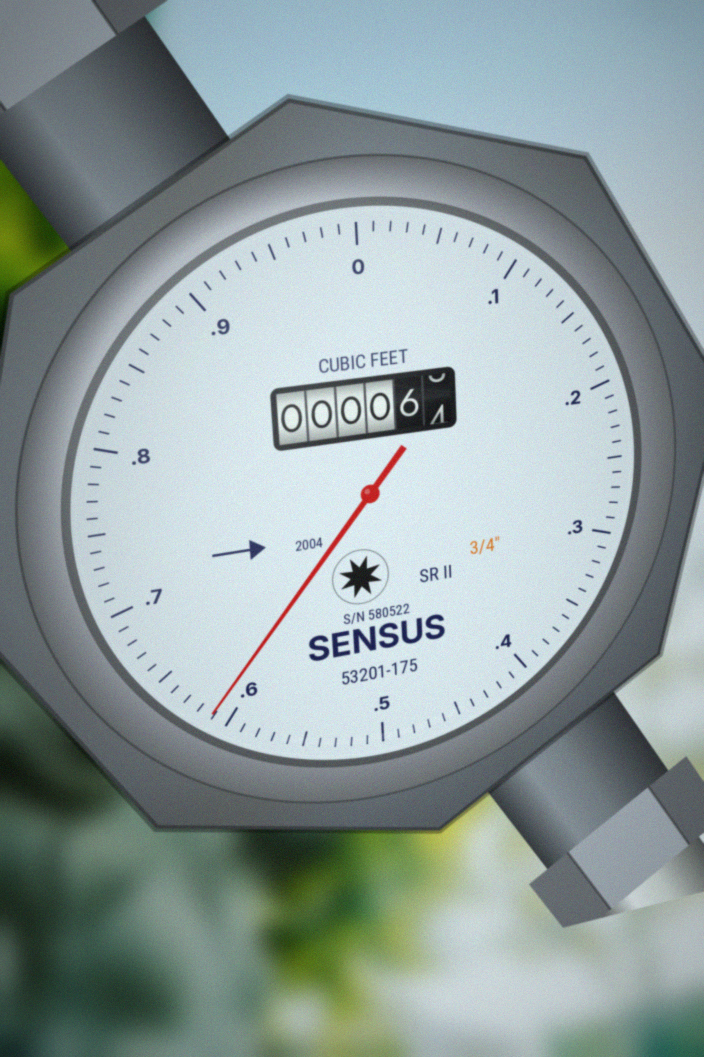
value=63.61 unit=ft³
